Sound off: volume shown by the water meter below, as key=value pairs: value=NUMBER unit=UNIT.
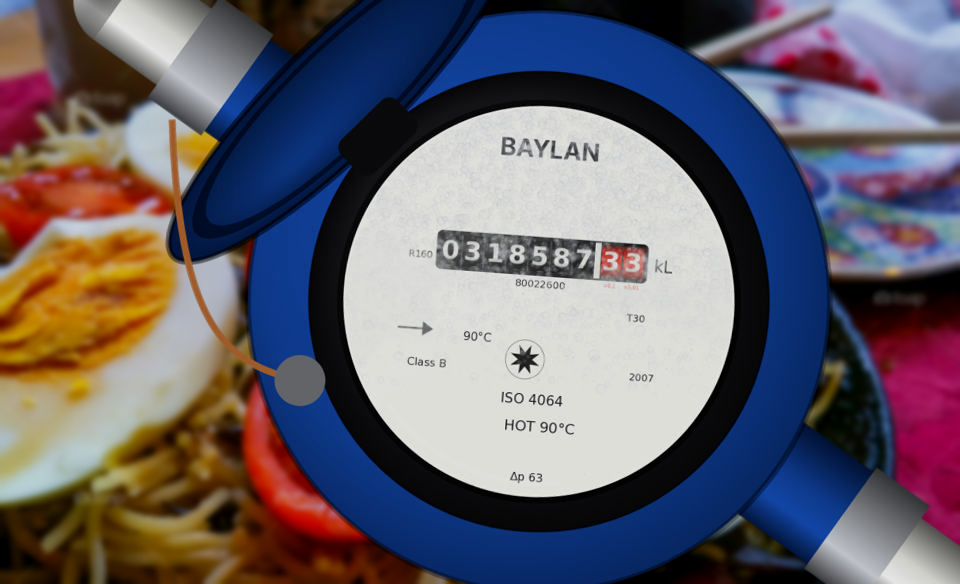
value=318587.33 unit=kL
